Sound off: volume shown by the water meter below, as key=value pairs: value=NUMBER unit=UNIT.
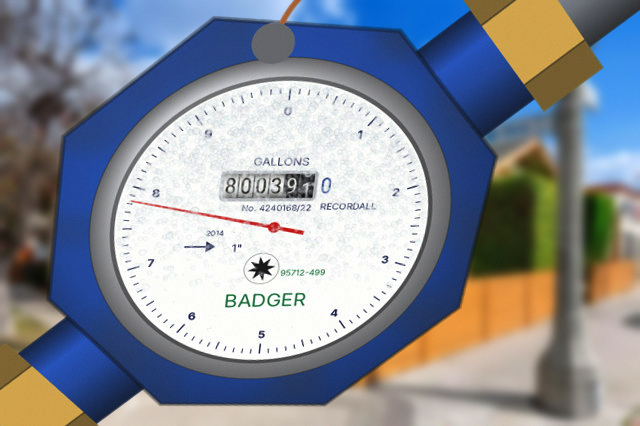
value=8003907.8 unit=gal
